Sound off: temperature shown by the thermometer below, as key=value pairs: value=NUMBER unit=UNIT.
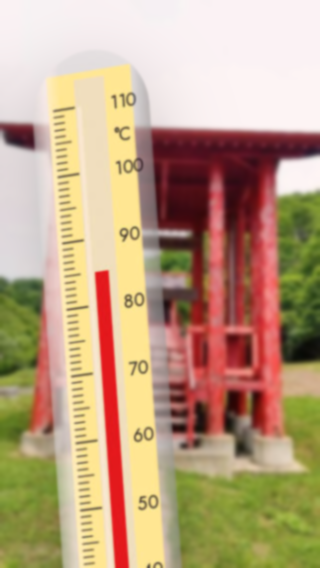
value=85 unit=°C
